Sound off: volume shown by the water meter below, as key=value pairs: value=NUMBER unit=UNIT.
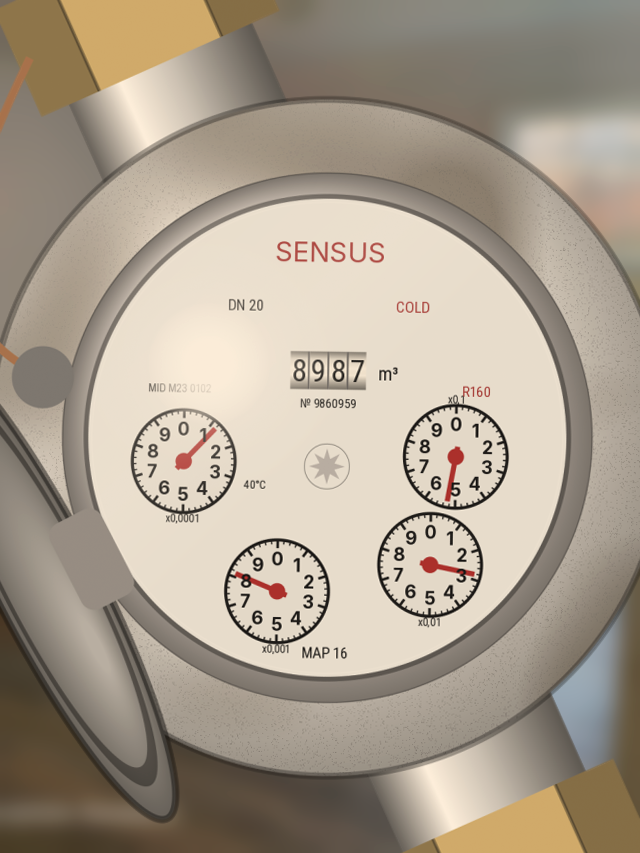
value=8987.5281 unit=m³
